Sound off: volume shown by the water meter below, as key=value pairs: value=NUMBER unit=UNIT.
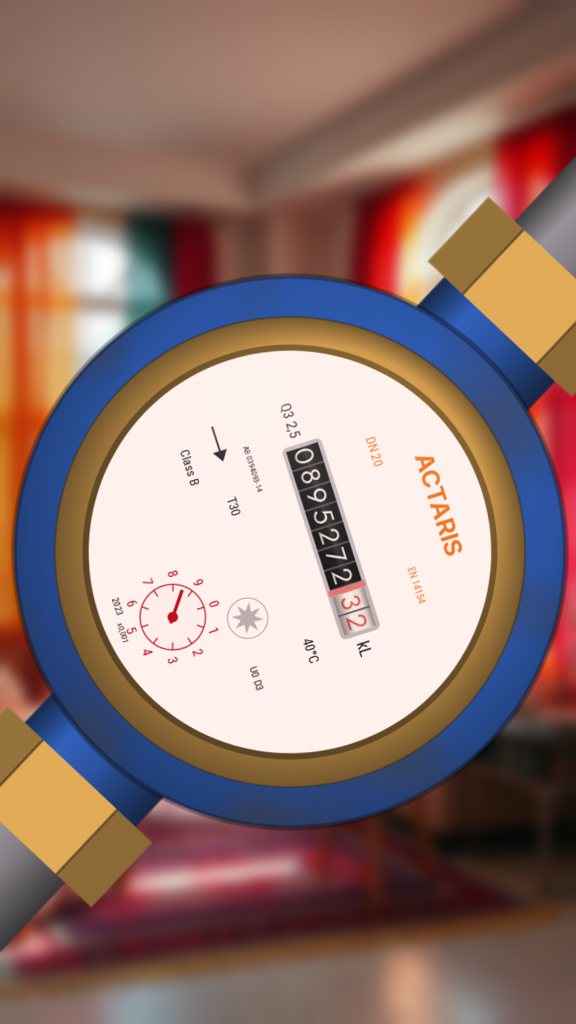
value=895272.328 unit=kL
